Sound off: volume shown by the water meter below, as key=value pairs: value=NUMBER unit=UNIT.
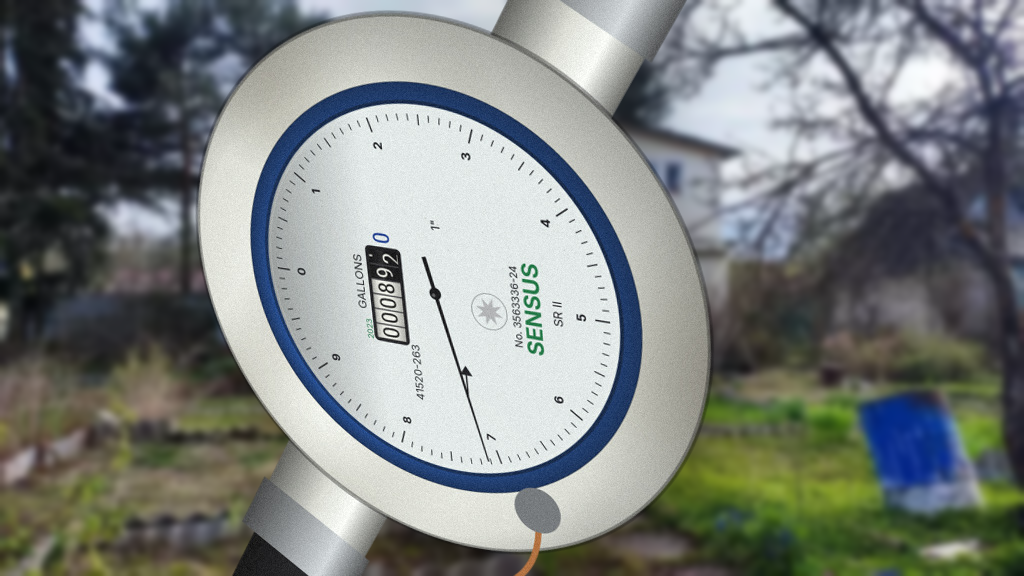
value=8917.1 unit=gal
